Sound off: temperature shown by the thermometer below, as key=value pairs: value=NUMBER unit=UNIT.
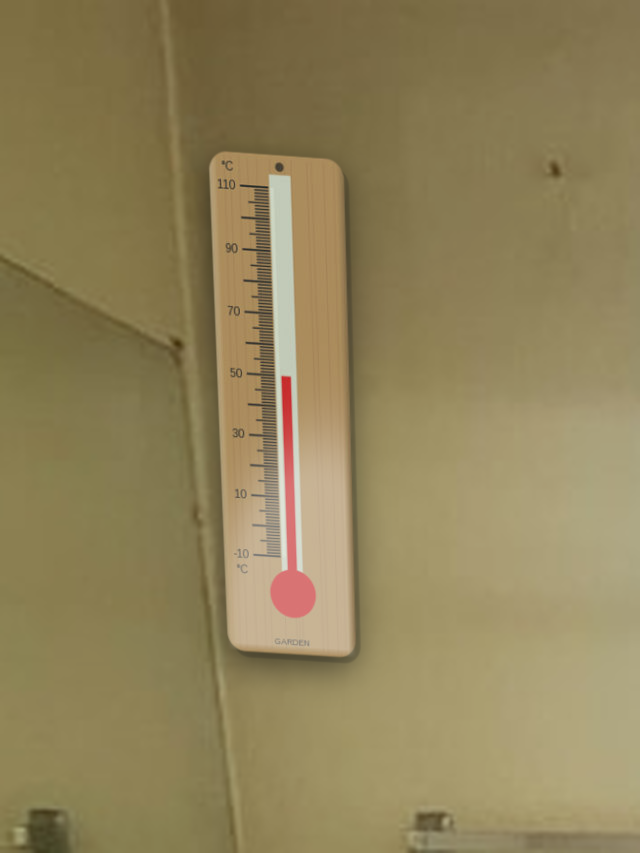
value=50 unit=°C
